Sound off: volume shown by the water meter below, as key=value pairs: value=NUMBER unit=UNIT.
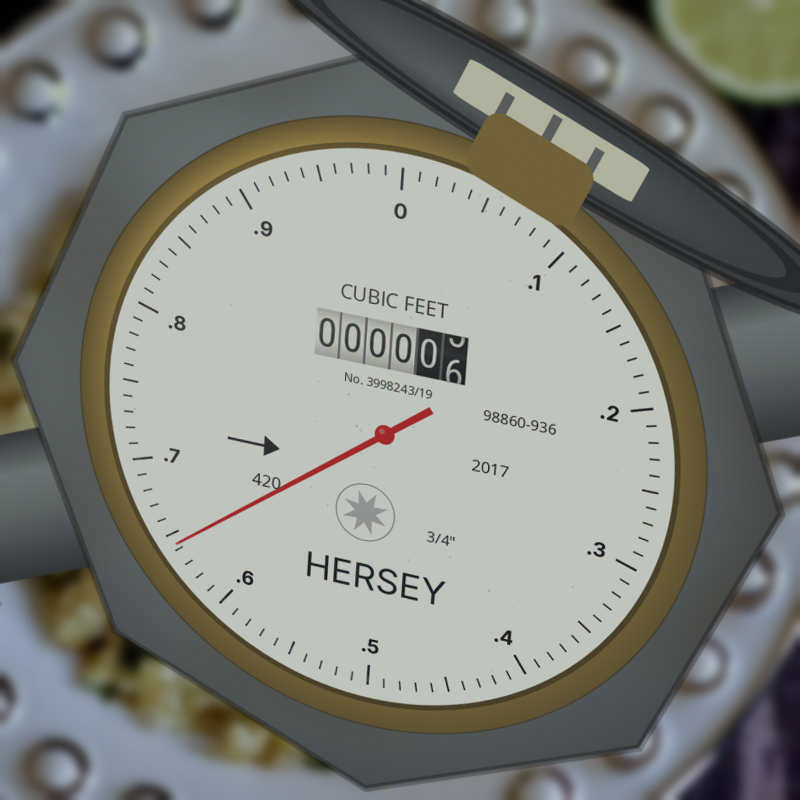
value=5.64 unit=ft³
